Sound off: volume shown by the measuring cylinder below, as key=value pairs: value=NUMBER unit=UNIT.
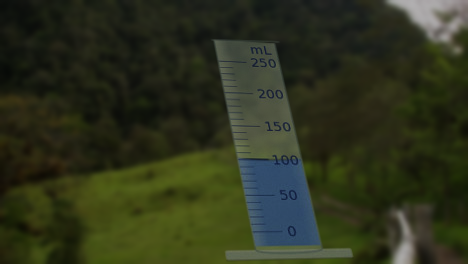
value=100 unit=mL
